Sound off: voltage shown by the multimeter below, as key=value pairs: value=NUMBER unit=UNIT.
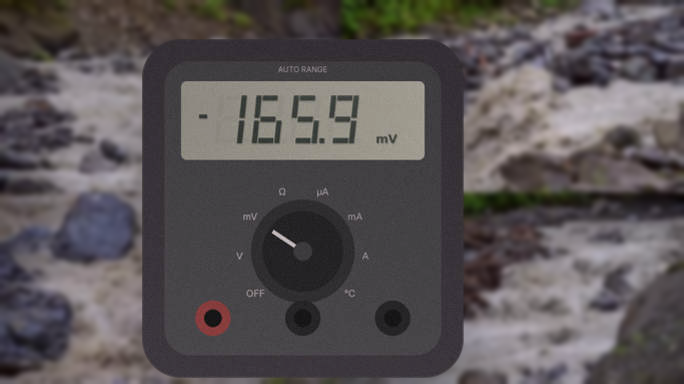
value=-165.9 unit=mV
